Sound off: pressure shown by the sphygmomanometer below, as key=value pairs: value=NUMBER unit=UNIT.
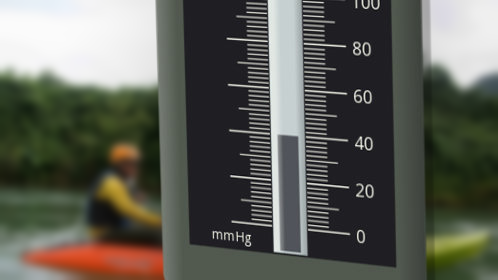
value=40 unit=mmHg
